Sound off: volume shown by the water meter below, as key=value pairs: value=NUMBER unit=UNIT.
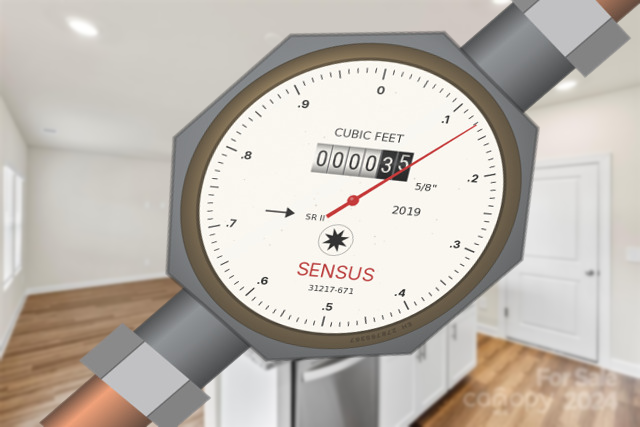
value=35.13 unit=ft³
